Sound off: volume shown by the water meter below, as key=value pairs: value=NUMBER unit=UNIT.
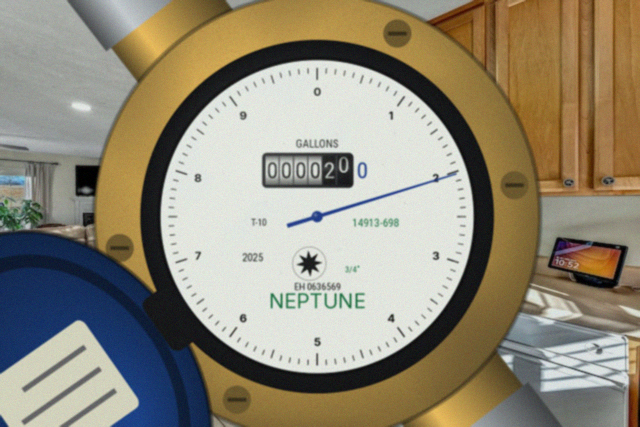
value=202.0 unit=gal
